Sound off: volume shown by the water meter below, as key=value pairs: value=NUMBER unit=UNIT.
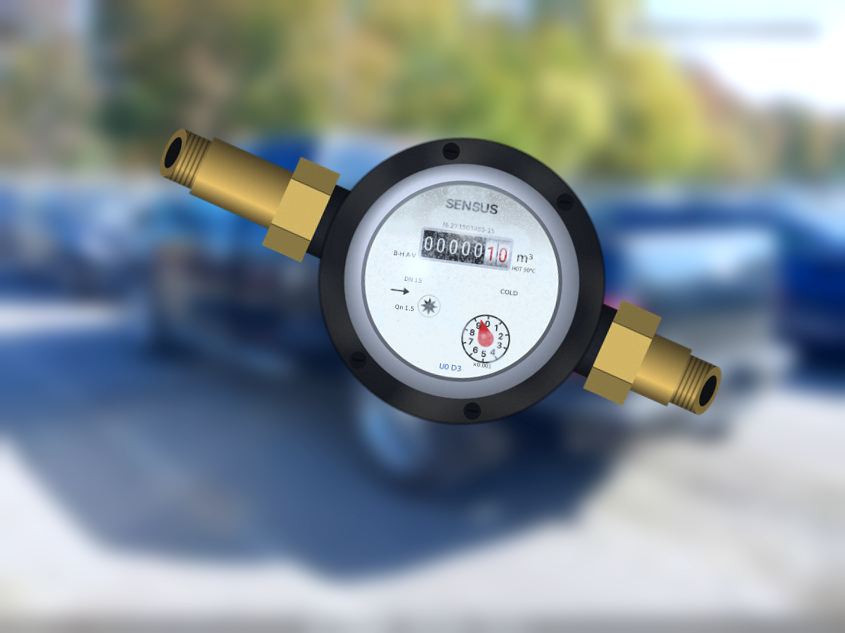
value=0.099 unit=m³
